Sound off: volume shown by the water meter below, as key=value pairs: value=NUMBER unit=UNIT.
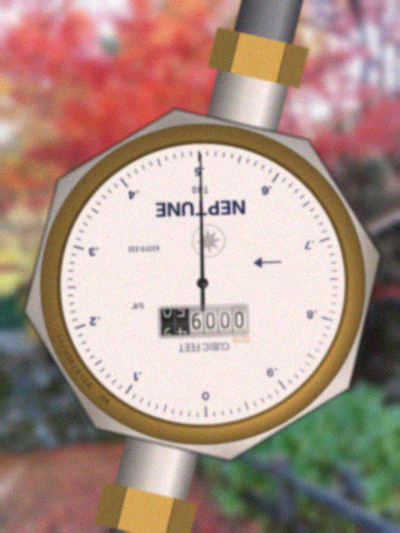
value=949.50 unit=ft³
